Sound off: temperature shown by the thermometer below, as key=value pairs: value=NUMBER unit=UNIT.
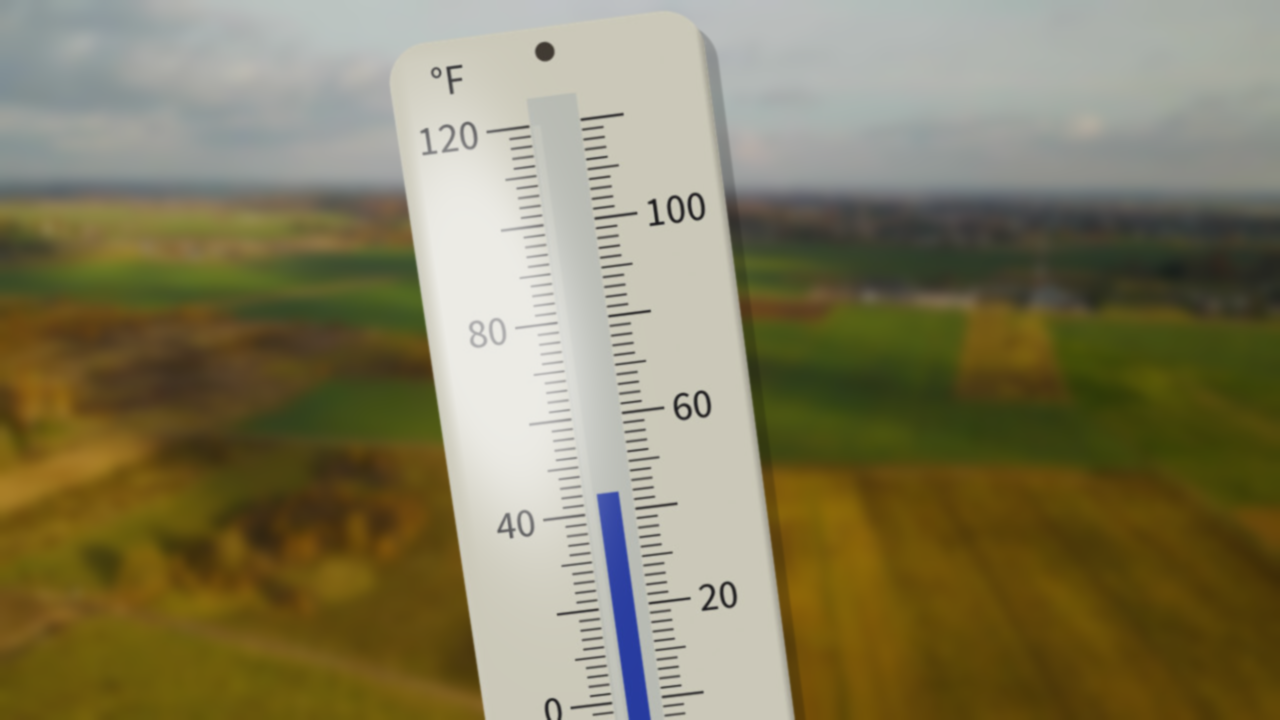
value=44 unit=°F
